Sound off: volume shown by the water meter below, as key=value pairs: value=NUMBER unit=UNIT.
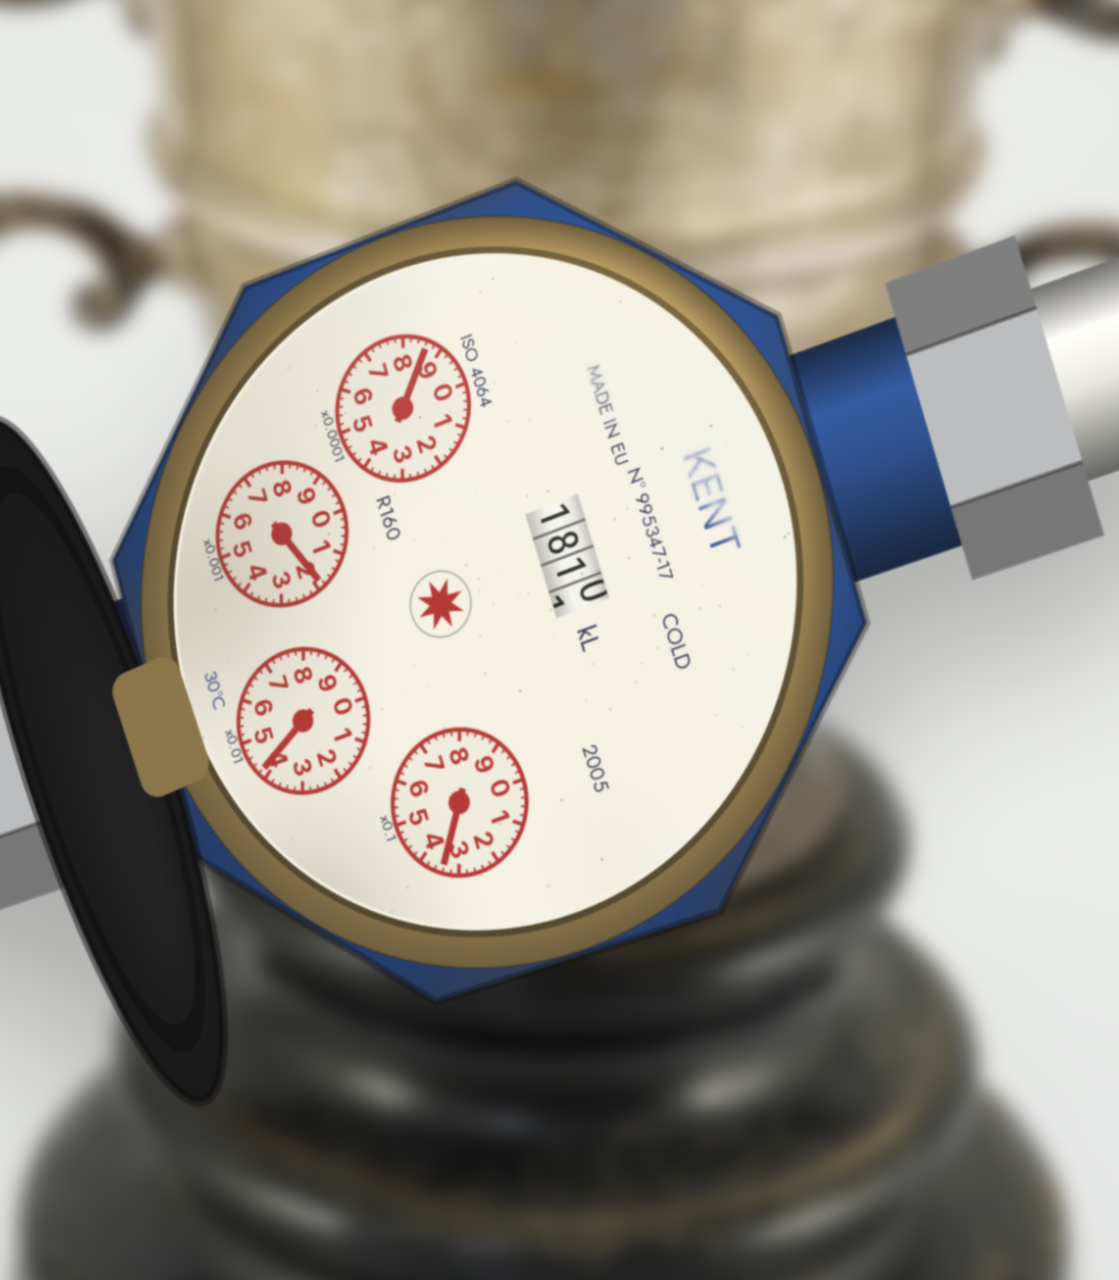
value=1810.3418 unit=kL
